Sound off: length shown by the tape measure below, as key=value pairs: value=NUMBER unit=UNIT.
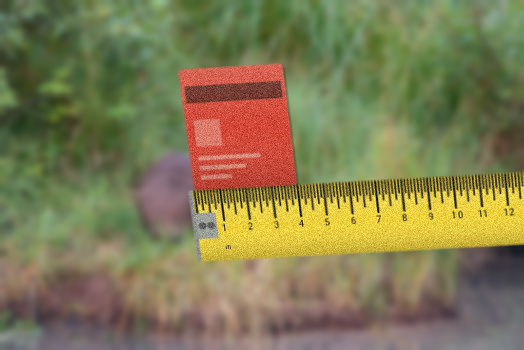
value=4 unit=in
